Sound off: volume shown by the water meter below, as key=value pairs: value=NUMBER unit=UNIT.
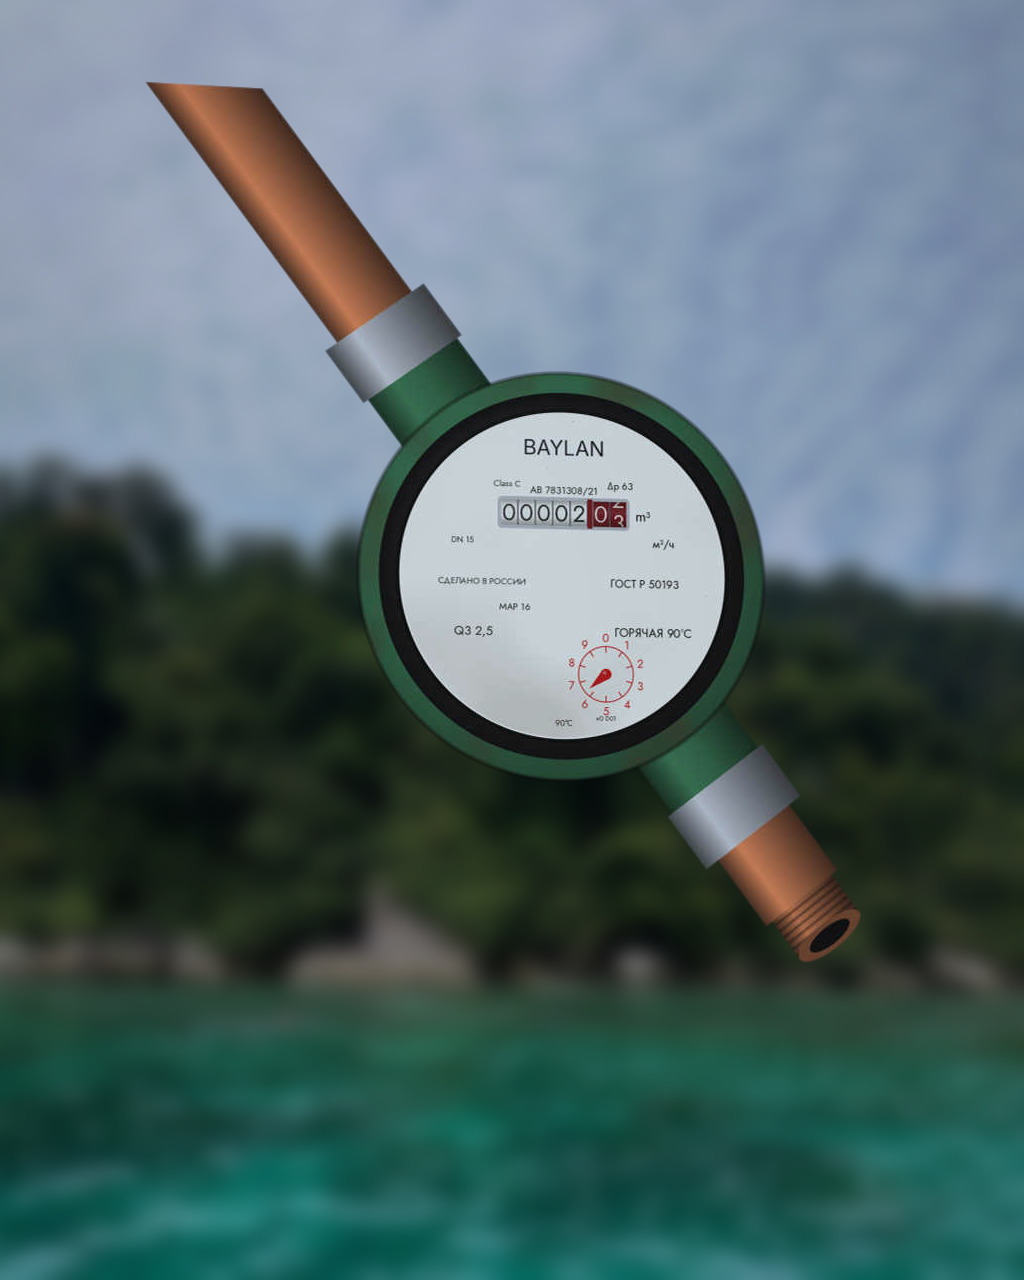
value=2.026 unit=m³
